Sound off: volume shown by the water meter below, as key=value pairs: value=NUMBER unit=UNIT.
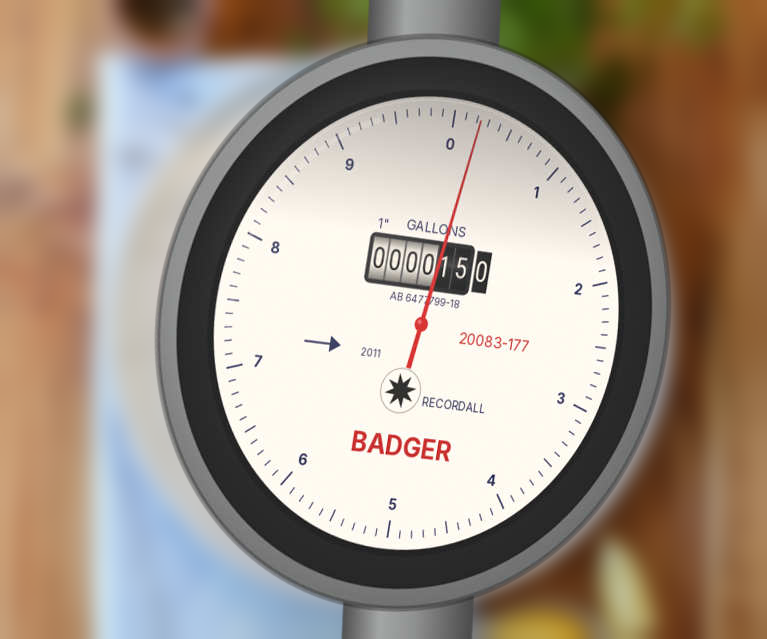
value=150.2 unit=gal
